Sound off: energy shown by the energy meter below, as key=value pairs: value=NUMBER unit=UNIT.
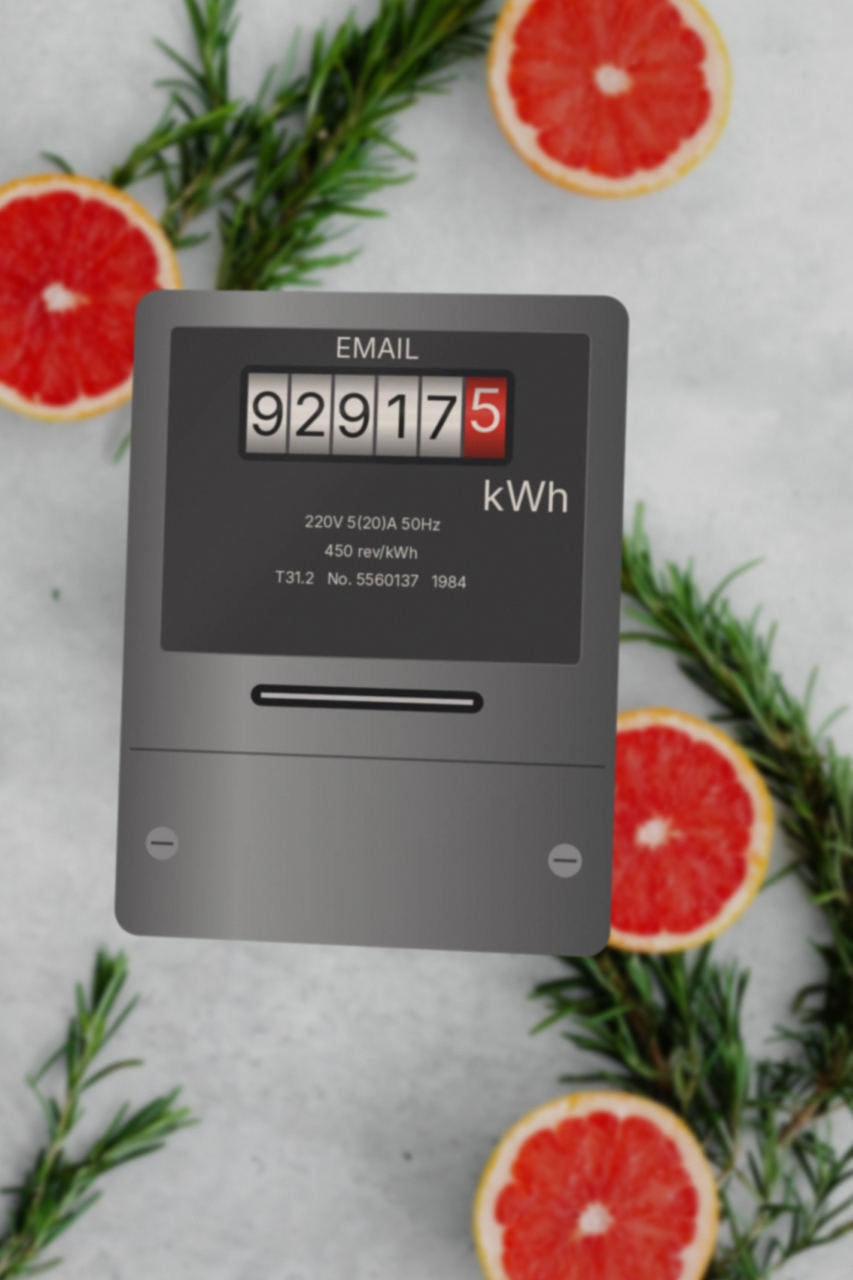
value=92917.5 unit=kWh
